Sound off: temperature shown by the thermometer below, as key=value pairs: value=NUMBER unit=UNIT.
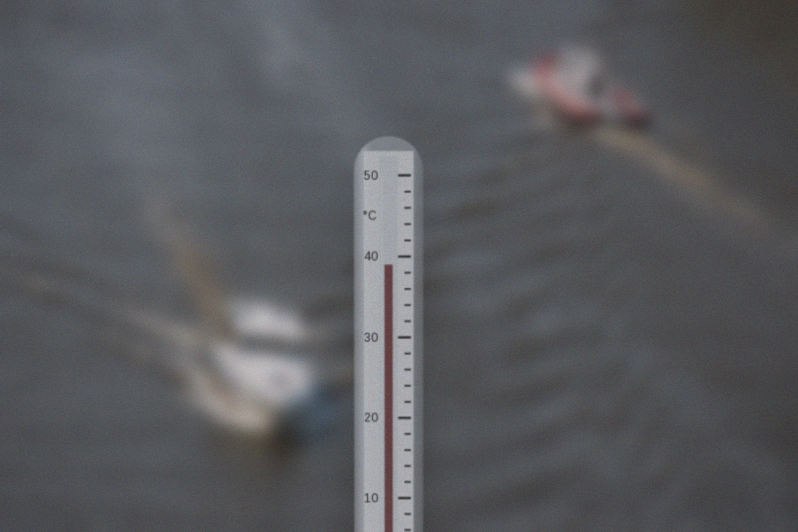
value=39 unit=°C
